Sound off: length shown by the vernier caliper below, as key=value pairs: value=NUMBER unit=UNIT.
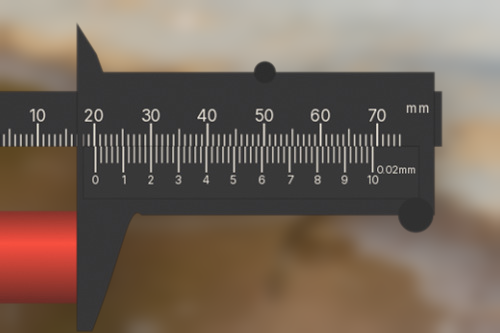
value=20.2 unit=mm
